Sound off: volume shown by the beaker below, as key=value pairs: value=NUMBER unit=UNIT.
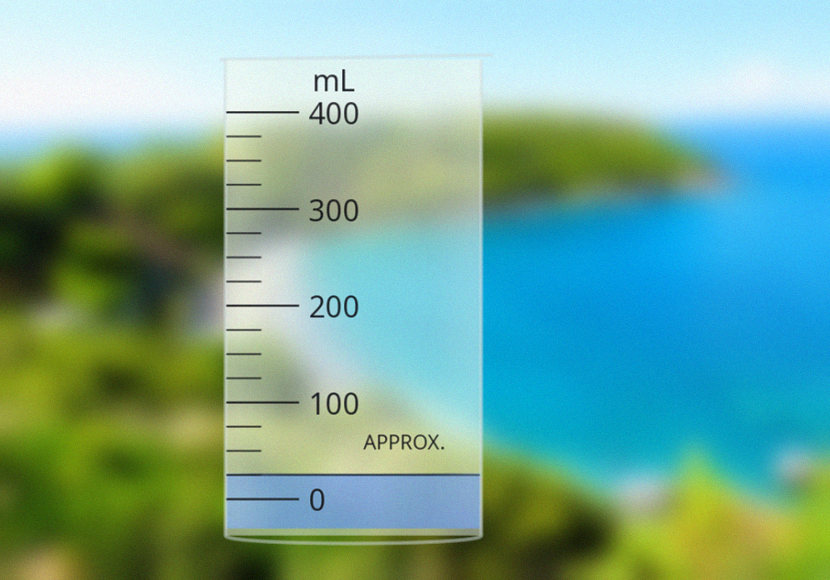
value=25 unit=mL
